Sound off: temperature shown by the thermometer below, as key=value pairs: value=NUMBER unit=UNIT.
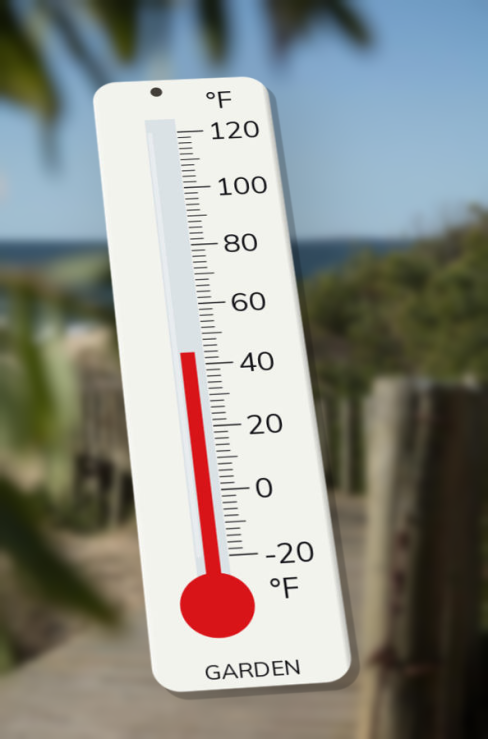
value=44 unit=°F
